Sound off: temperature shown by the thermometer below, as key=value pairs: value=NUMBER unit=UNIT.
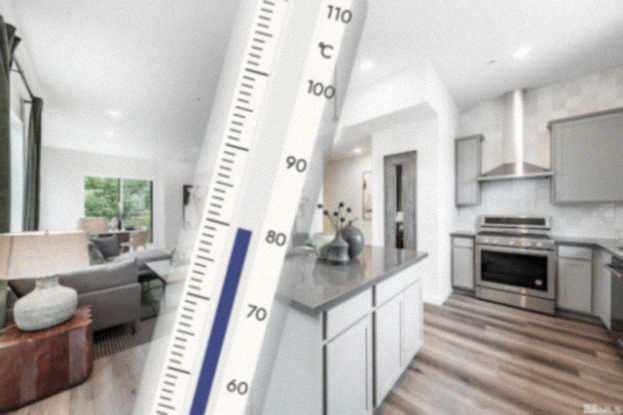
value=80 unit=°C
